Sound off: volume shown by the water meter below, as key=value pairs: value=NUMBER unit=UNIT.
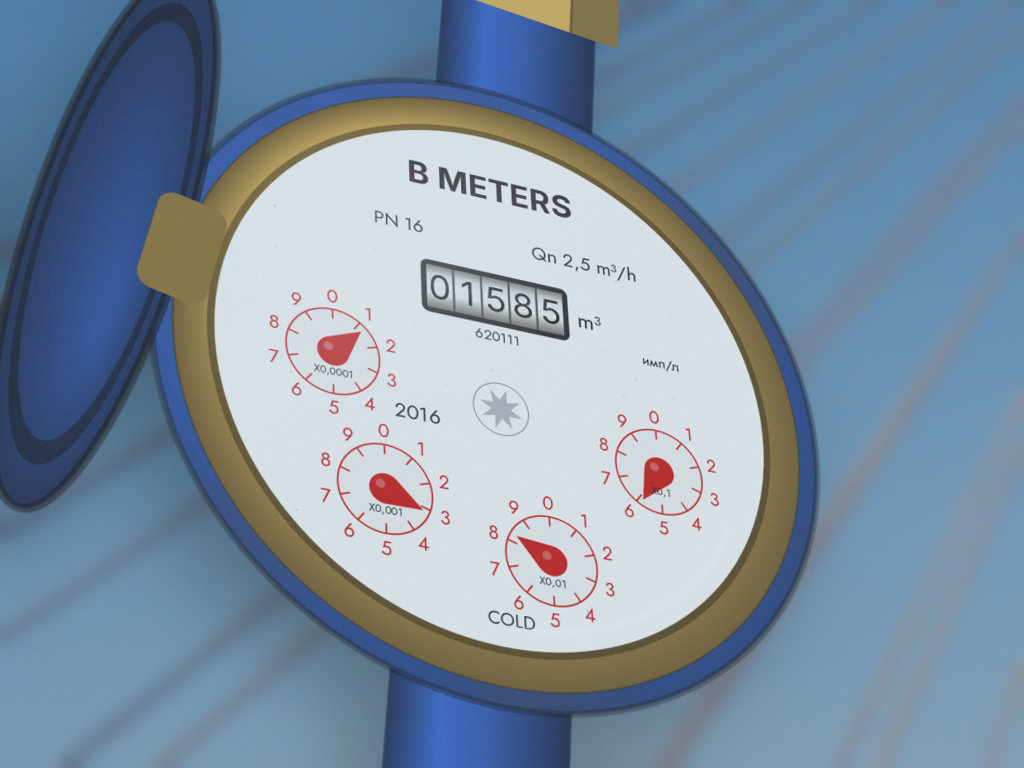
value=1585.5831 unit=m³
